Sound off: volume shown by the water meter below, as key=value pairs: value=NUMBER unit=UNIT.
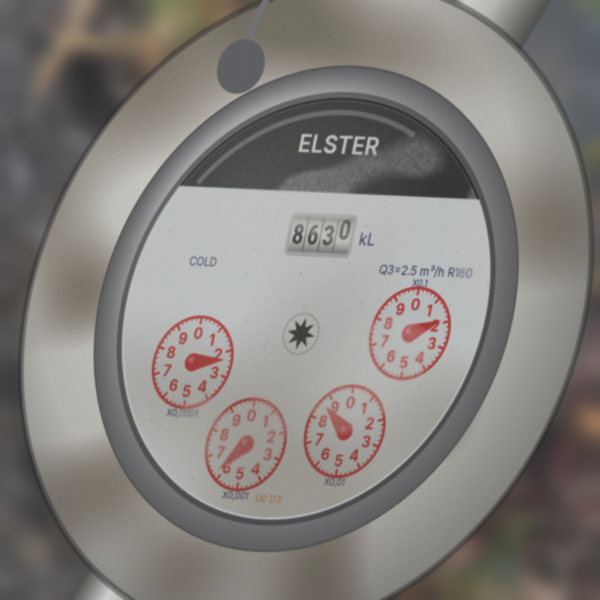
value=8630.1862 unit=kL
